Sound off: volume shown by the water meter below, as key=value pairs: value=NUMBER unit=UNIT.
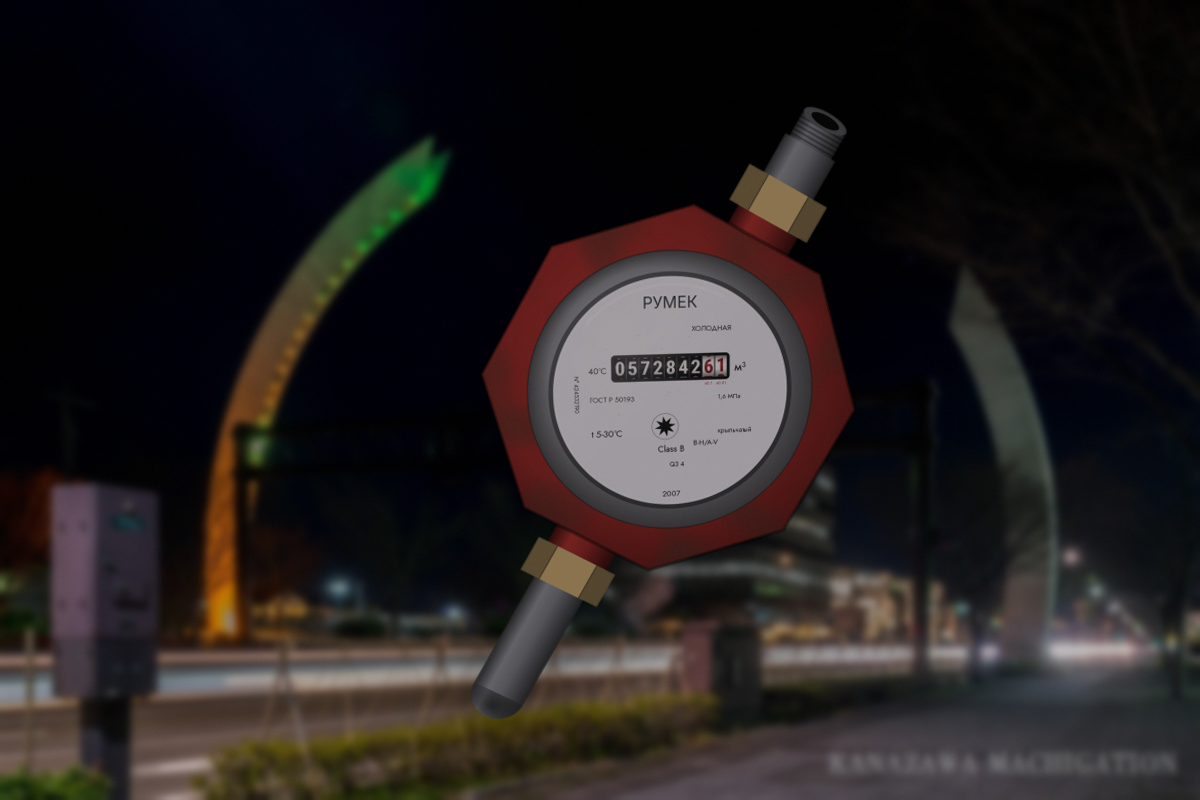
value=572842.61 unit=m³
